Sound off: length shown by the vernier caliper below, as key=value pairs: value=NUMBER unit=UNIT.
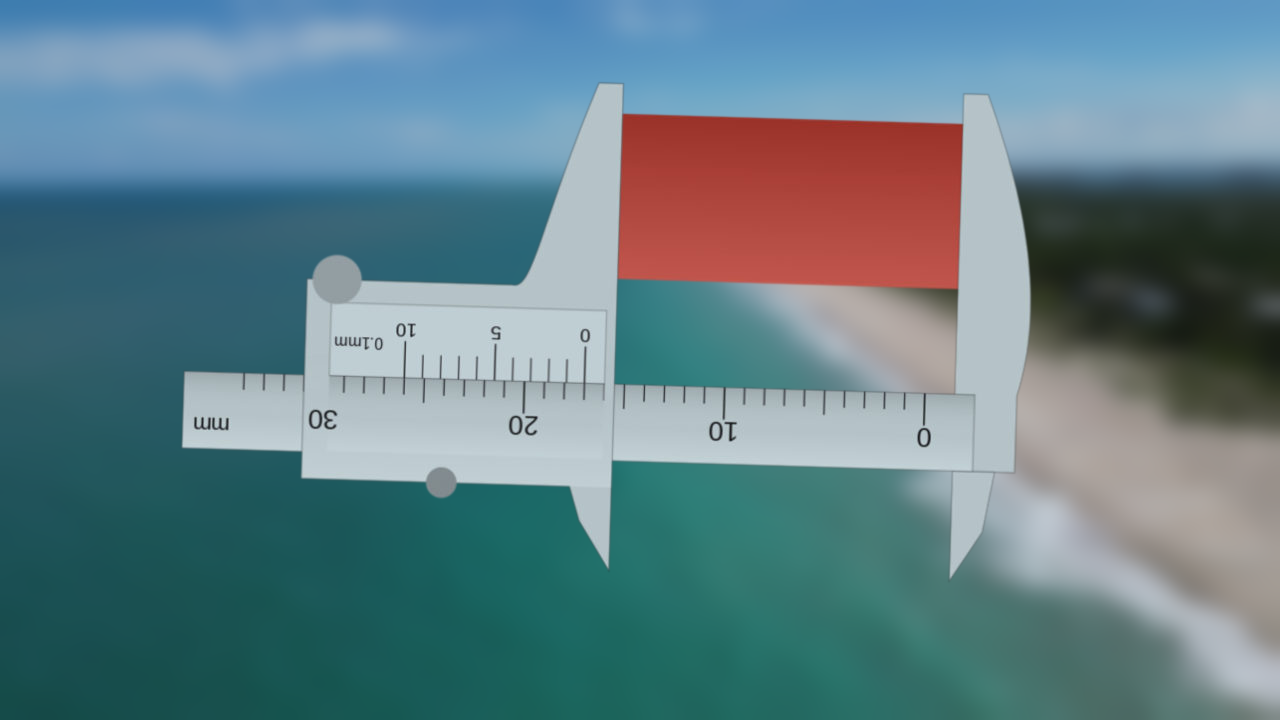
value=17.0 unit=mm
